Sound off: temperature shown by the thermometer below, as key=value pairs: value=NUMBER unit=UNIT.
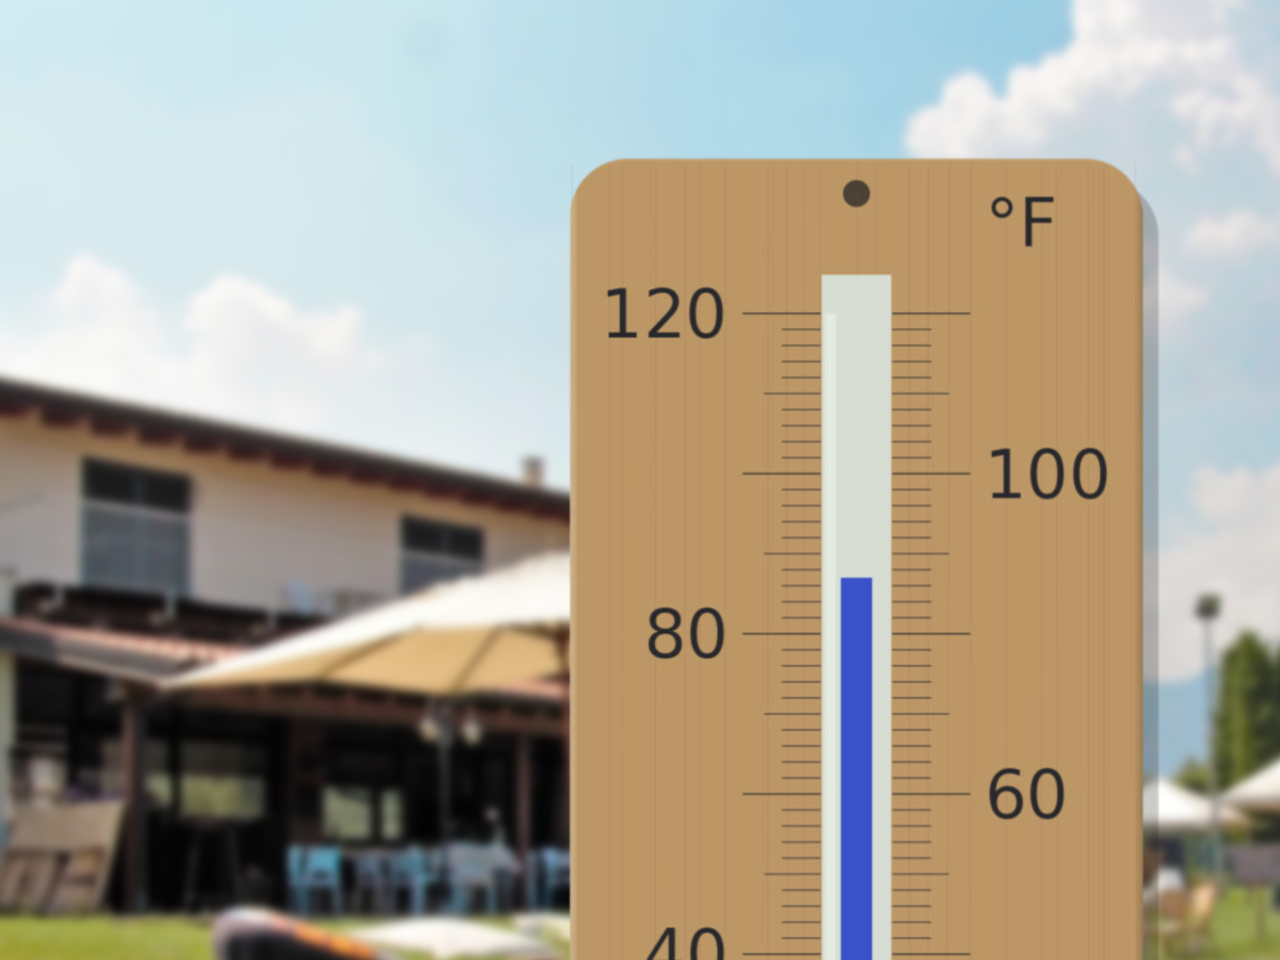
value=87 unit=°F
